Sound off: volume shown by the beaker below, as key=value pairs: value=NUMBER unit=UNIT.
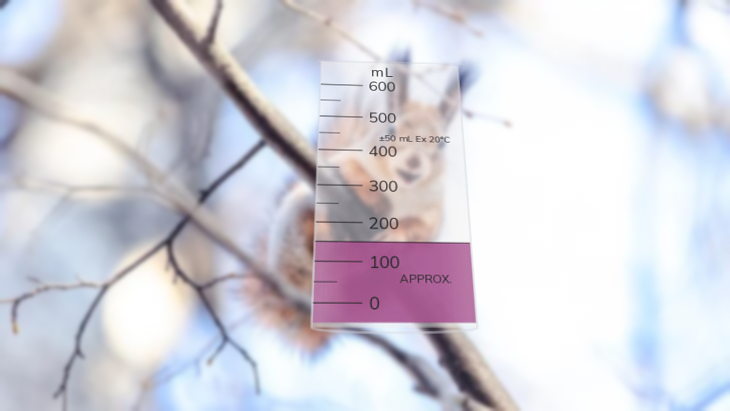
value=150 unit=mL
